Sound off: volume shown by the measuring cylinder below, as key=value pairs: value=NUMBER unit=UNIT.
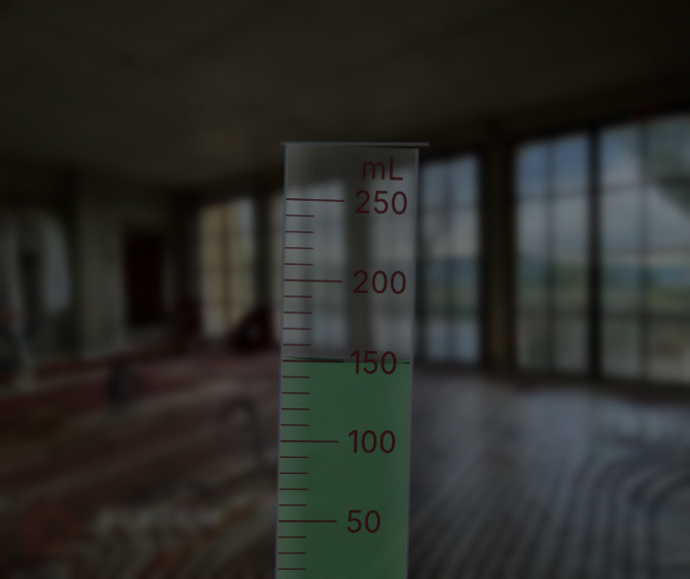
value=150 unit=mL
